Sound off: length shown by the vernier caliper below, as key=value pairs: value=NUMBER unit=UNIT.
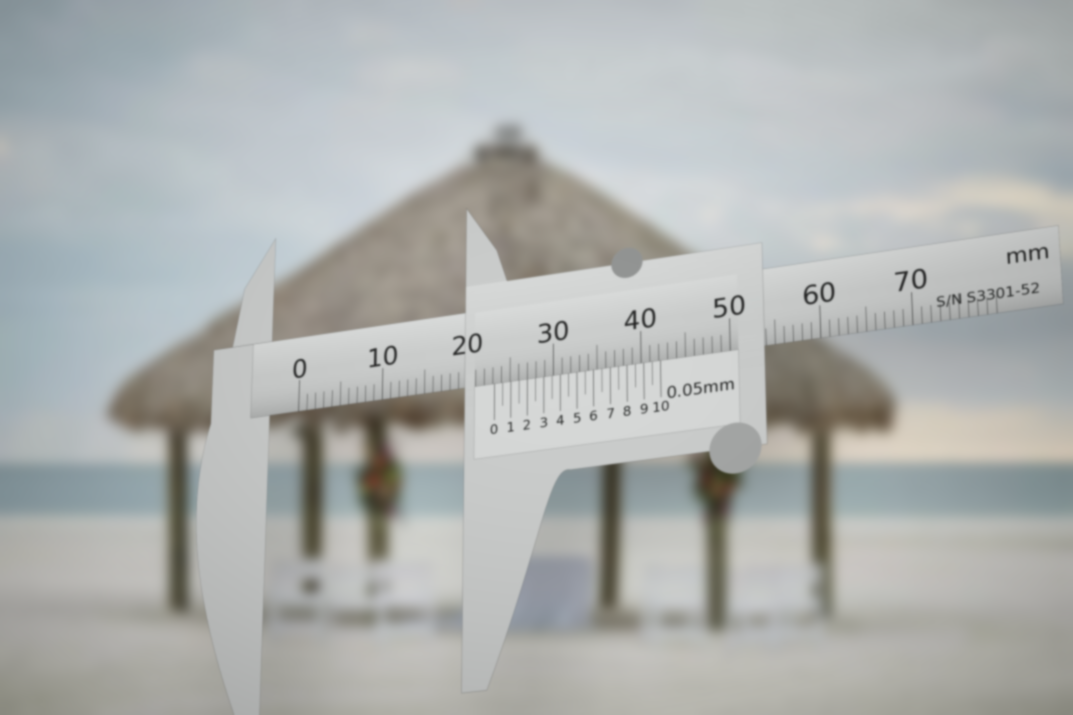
value=23.2 unit=mm
